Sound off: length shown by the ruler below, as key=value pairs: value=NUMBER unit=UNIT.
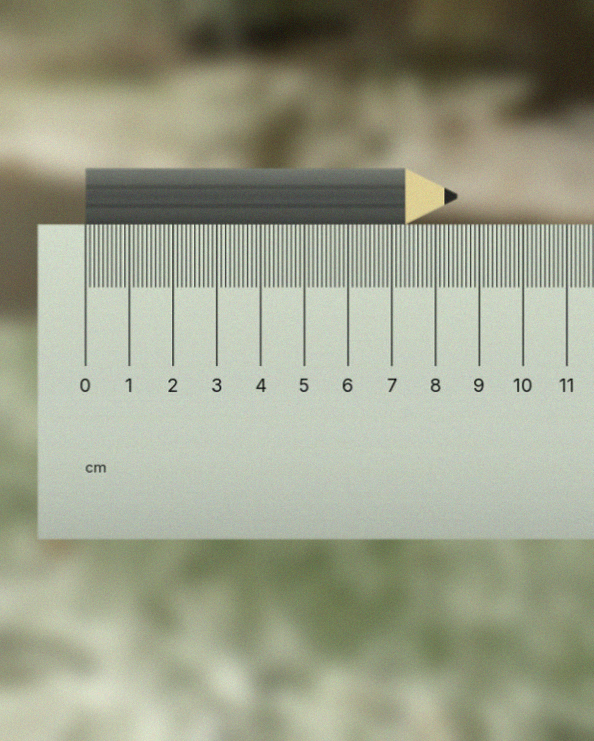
value=8.5 unit=cm
